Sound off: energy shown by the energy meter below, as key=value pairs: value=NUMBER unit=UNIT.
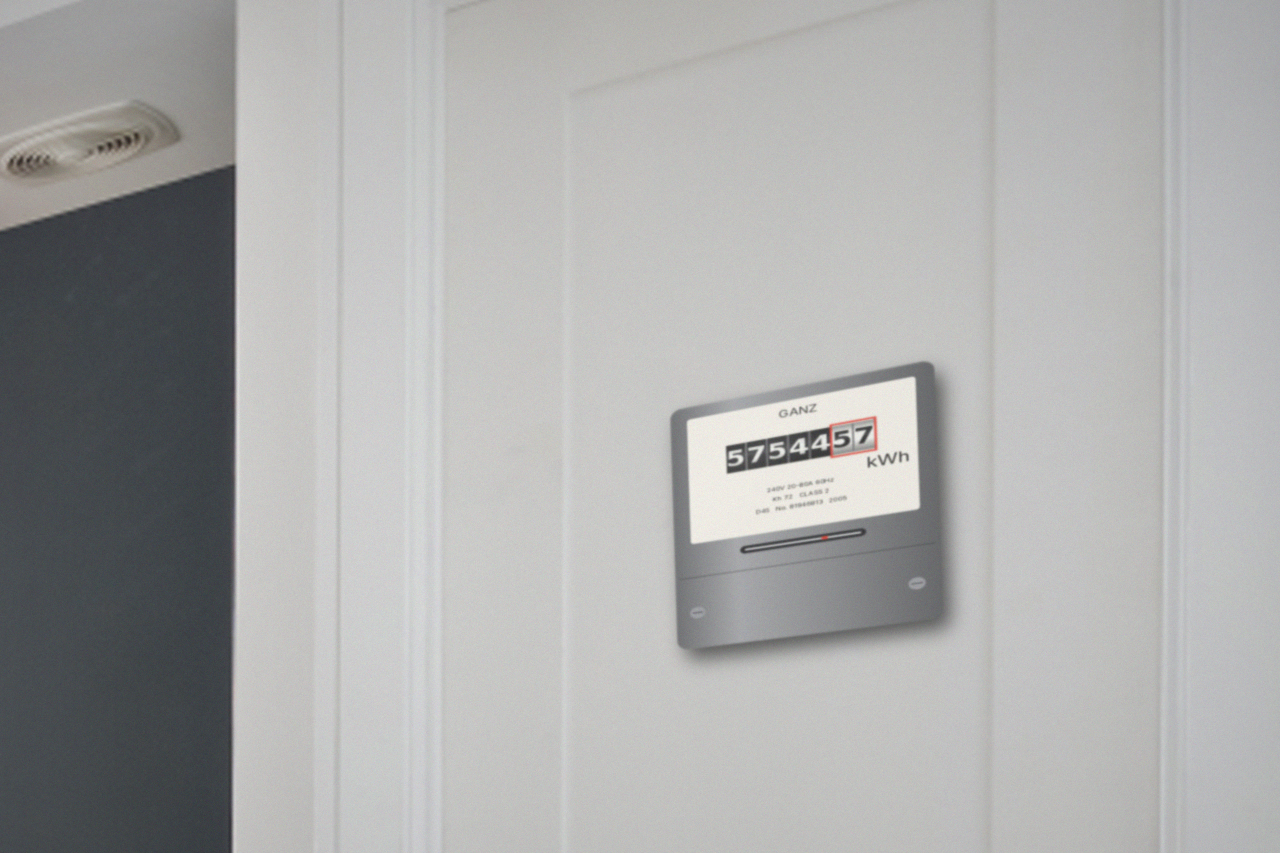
value=57544.57 unit=kWh
